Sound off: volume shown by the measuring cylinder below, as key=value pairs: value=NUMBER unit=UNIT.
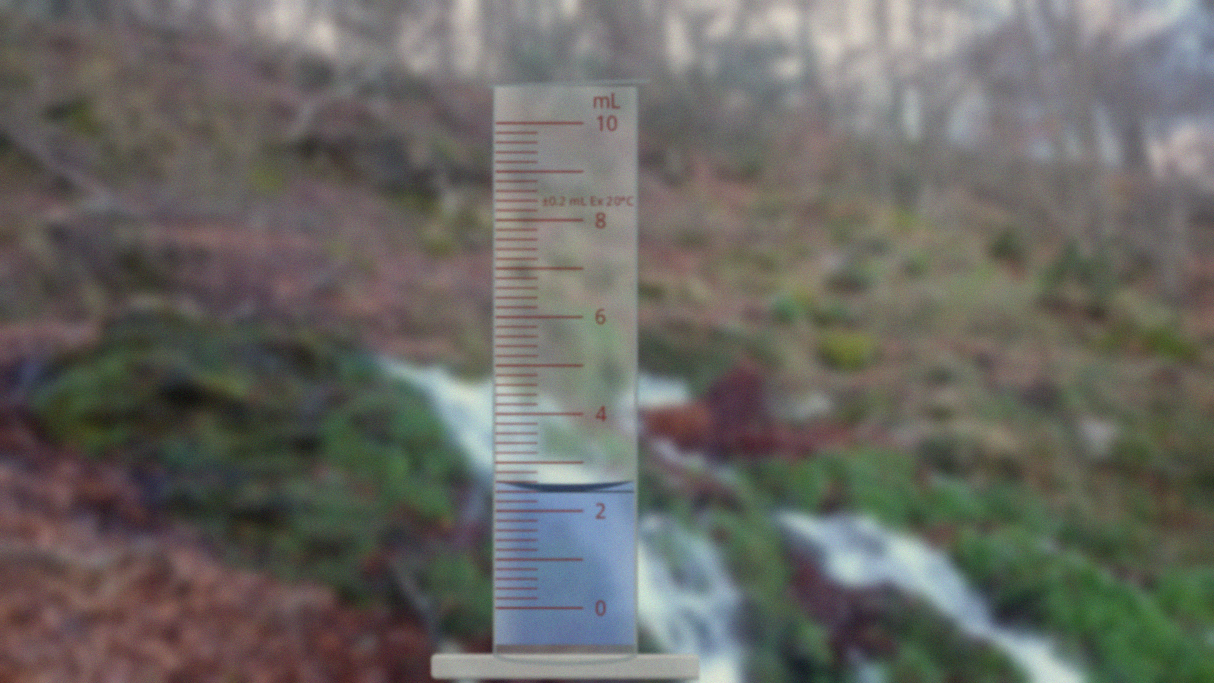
value=2.4 unit=mL
